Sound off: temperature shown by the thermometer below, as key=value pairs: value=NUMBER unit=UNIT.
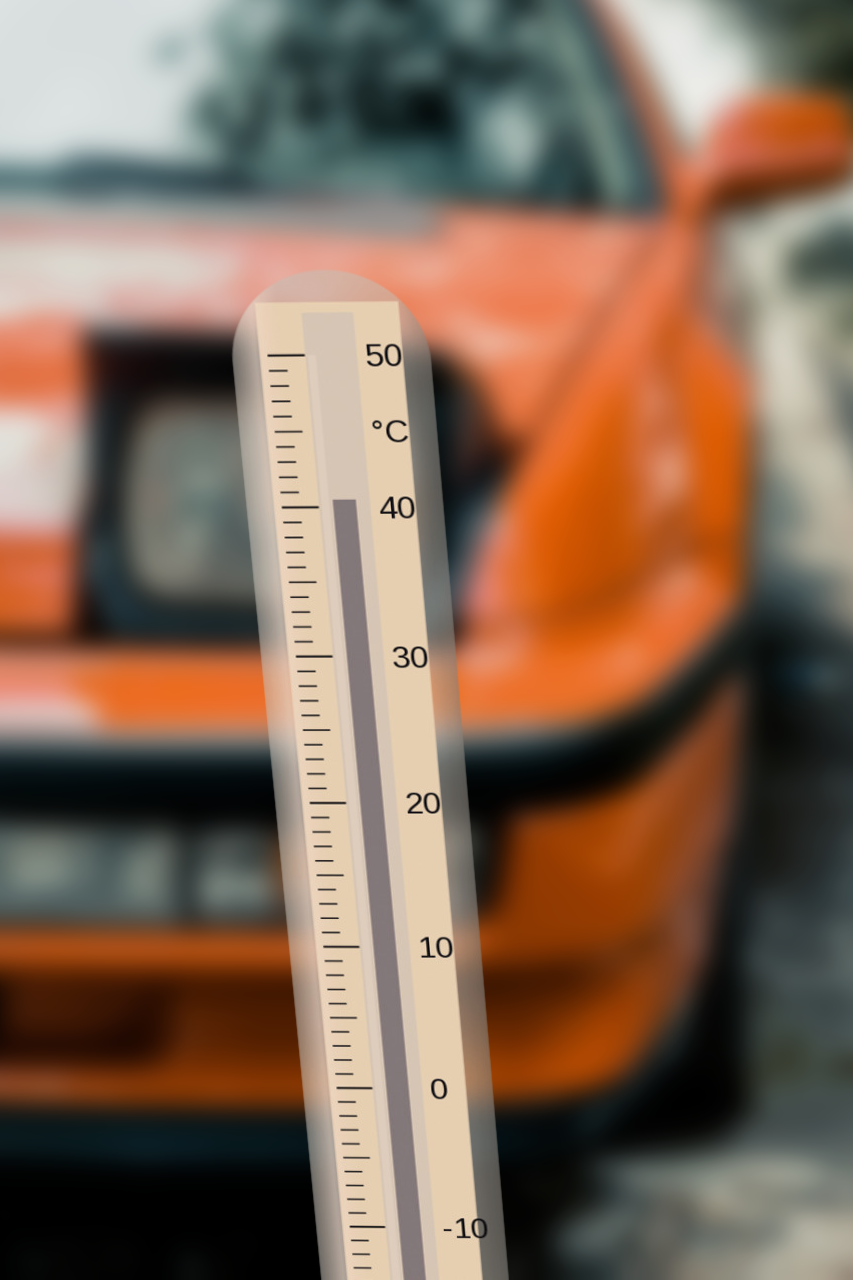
value=40.5 unit=°C
